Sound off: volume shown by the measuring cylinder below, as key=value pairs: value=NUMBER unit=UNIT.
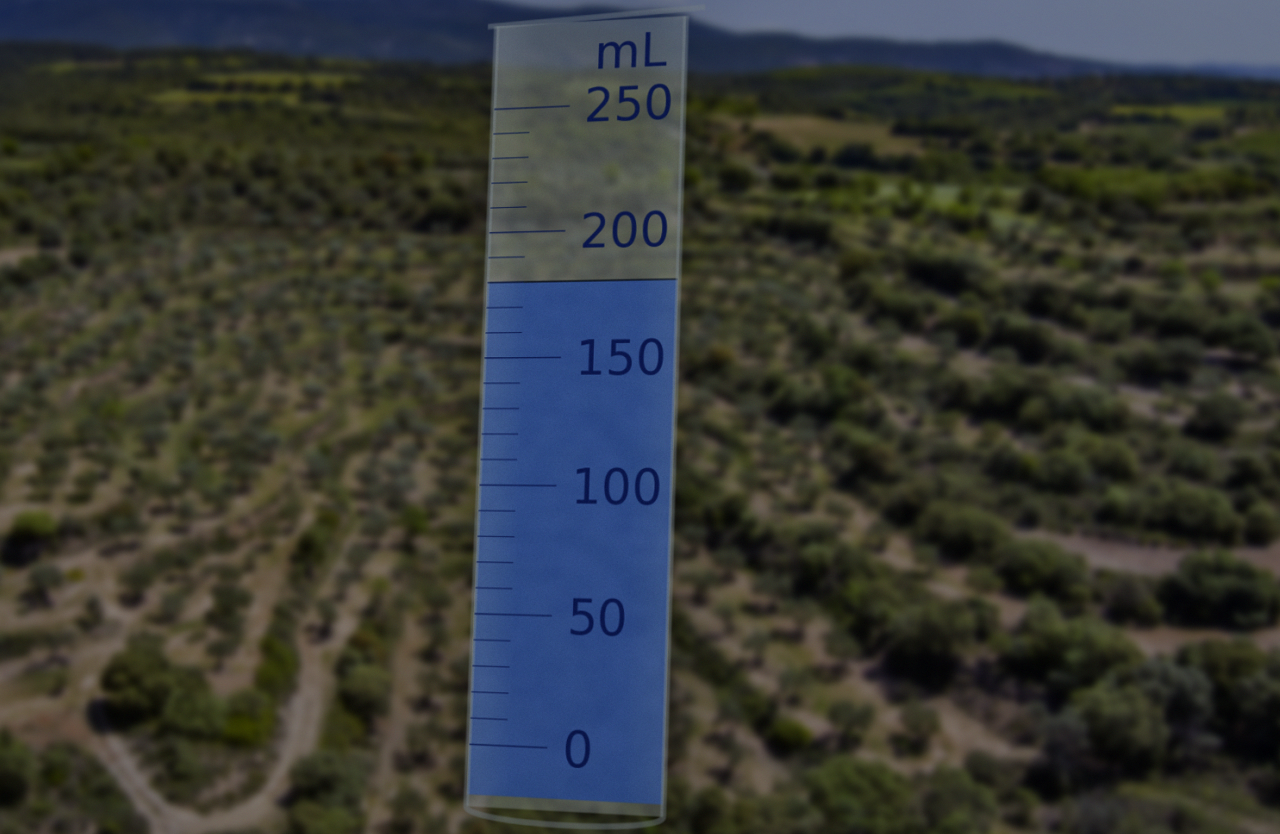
value=180 unit=mL
